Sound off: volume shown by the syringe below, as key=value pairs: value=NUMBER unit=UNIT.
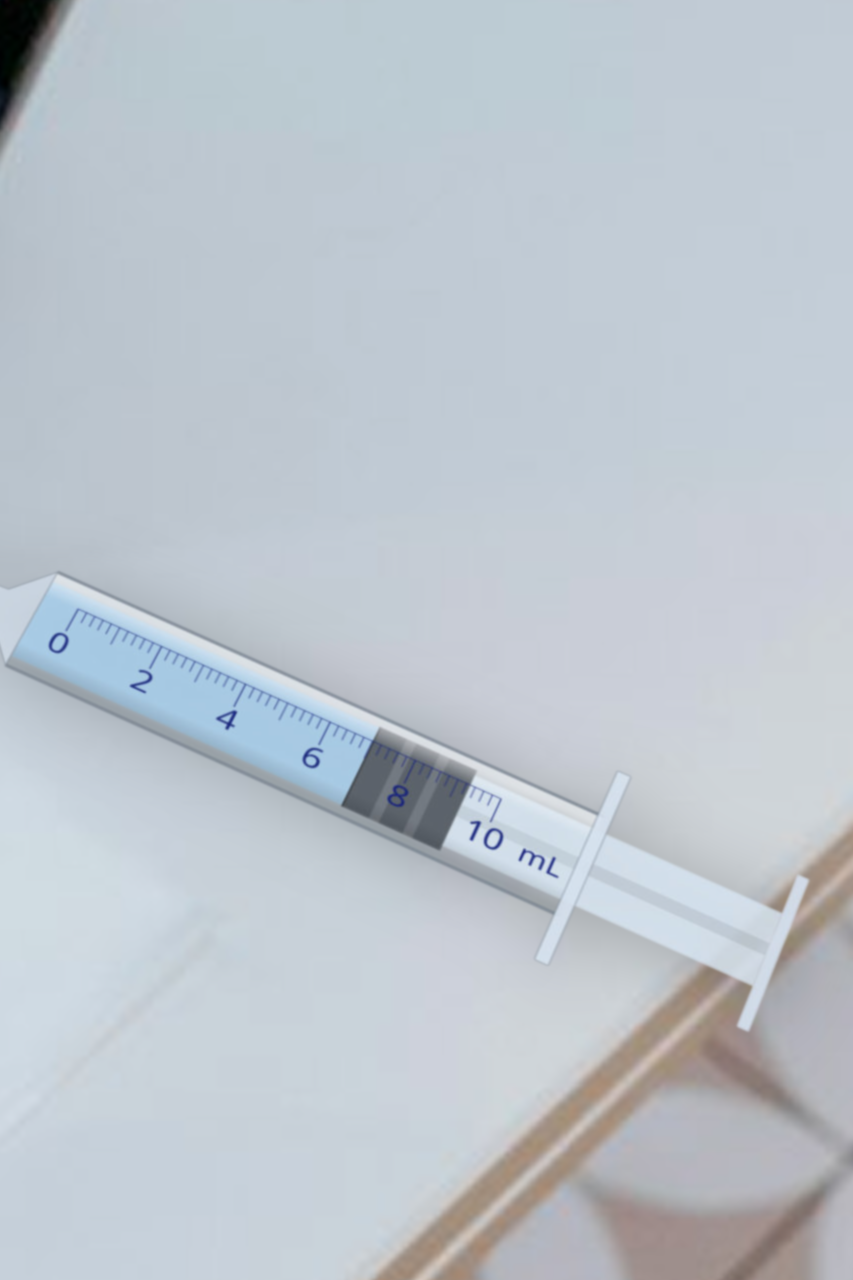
value=7 unit=mL
